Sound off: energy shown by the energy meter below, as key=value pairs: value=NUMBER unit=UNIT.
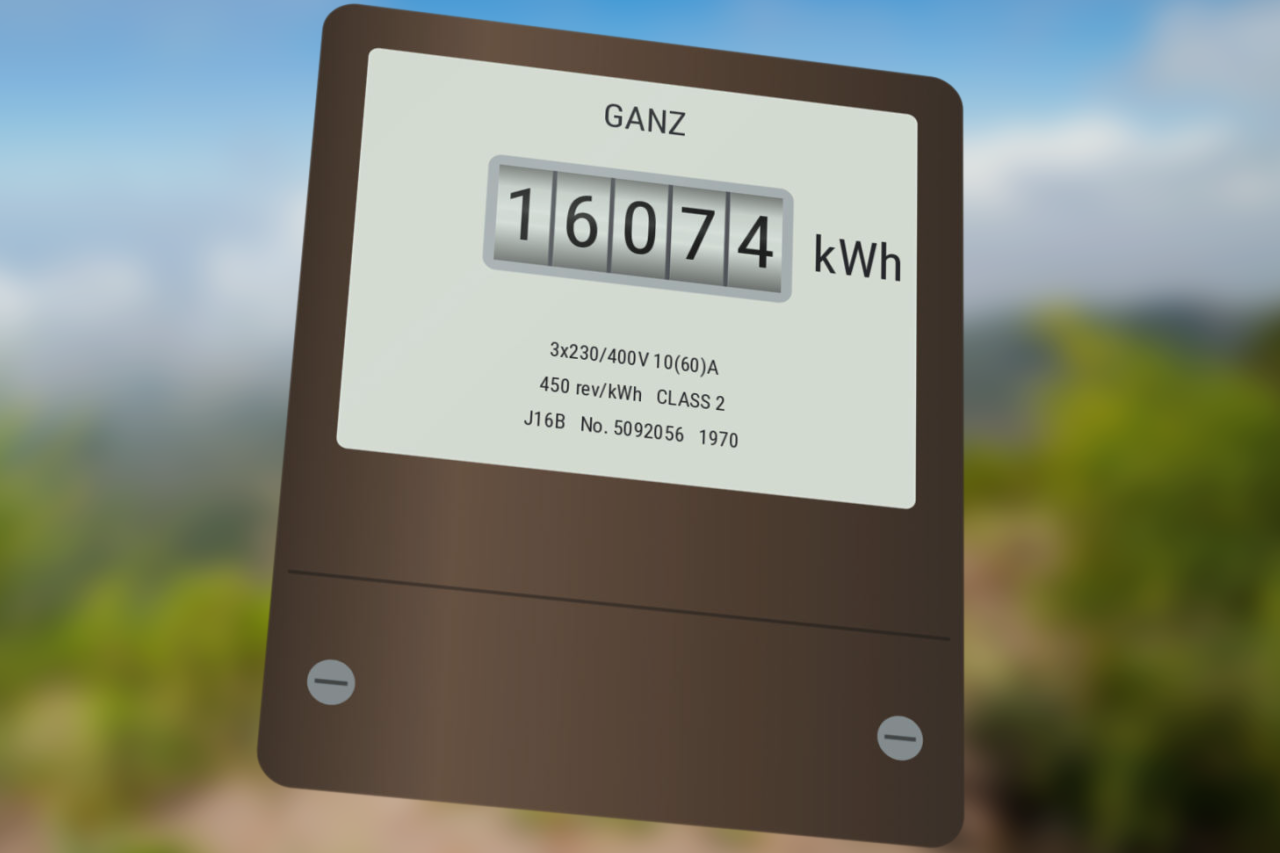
value=16074 unit=kWh
